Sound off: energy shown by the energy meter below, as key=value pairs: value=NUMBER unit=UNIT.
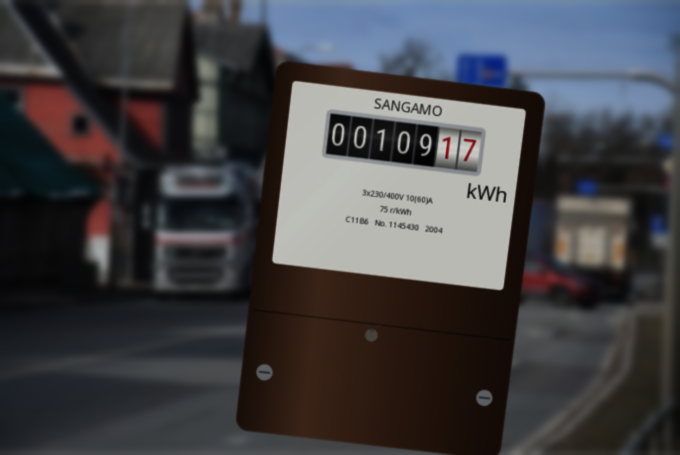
value=109.17 unit=kWh
